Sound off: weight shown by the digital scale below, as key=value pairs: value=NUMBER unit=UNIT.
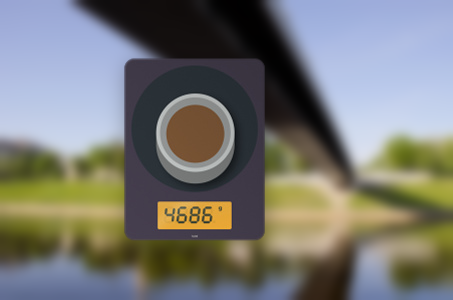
value=4686 unit=g
